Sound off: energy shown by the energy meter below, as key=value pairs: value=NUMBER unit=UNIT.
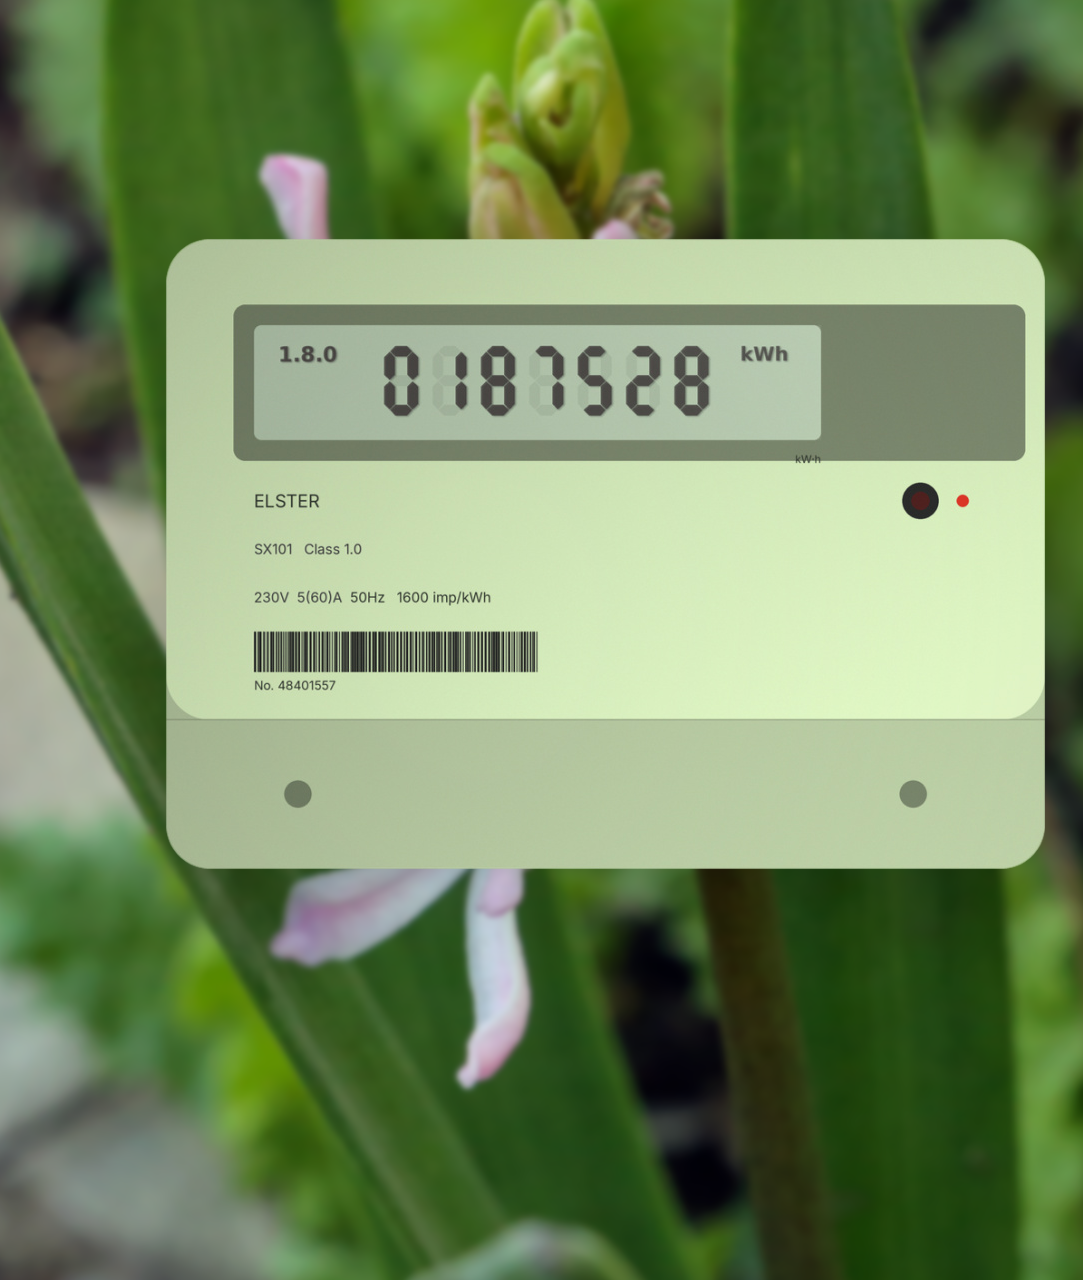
value=187528 unit=kWh
